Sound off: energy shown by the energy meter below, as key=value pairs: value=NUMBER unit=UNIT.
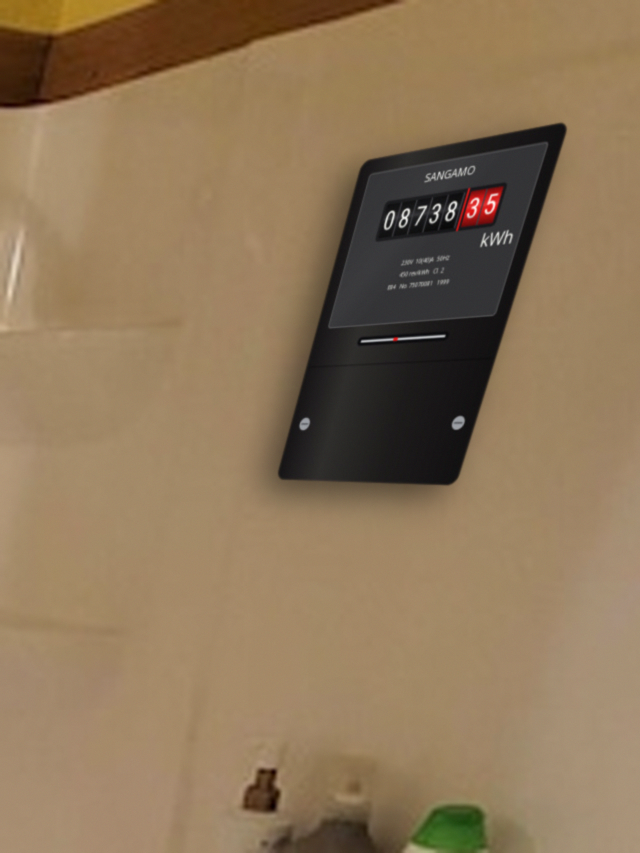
value=8738.35 unit=kWh
